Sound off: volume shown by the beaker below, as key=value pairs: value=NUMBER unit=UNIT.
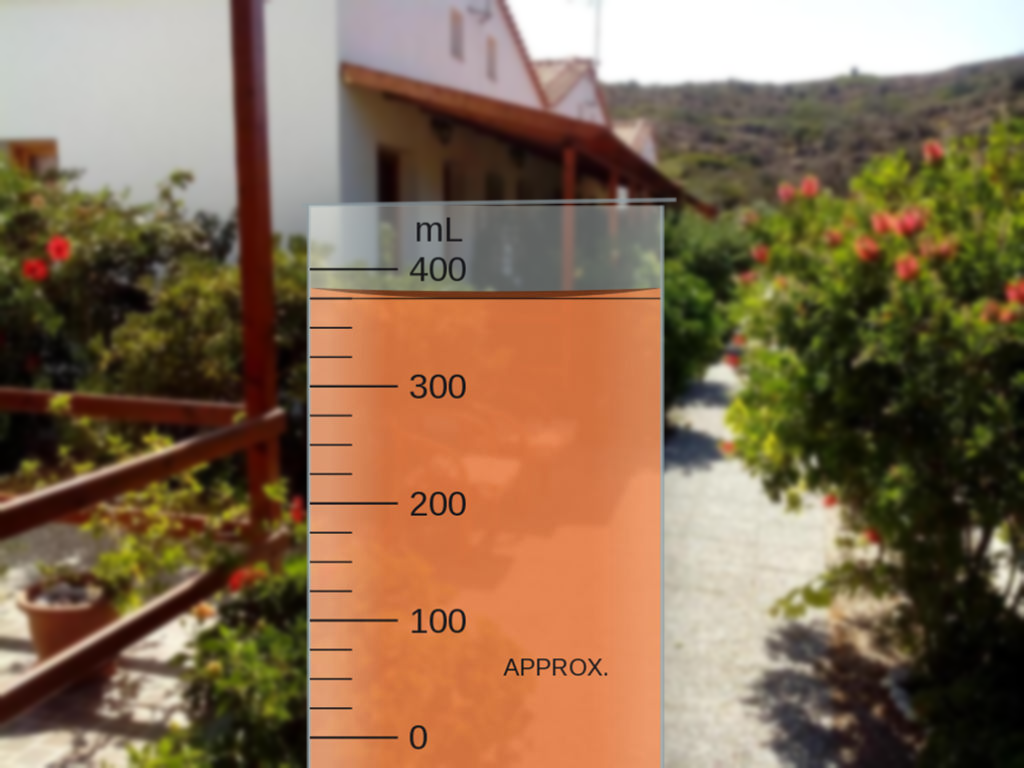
value=375 unit=mL
